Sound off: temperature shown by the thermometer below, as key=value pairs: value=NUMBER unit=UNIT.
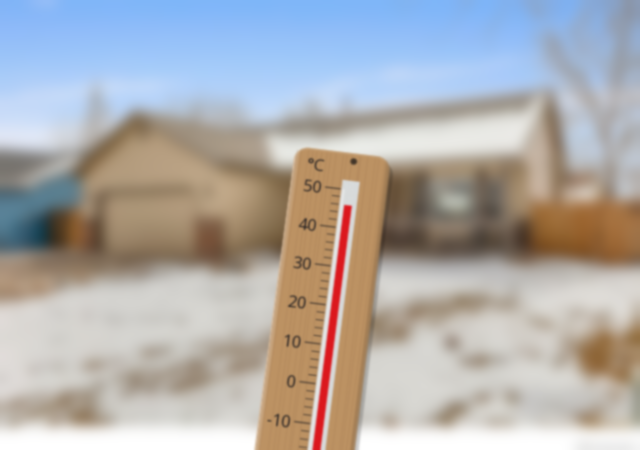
value=46 unit=°C
